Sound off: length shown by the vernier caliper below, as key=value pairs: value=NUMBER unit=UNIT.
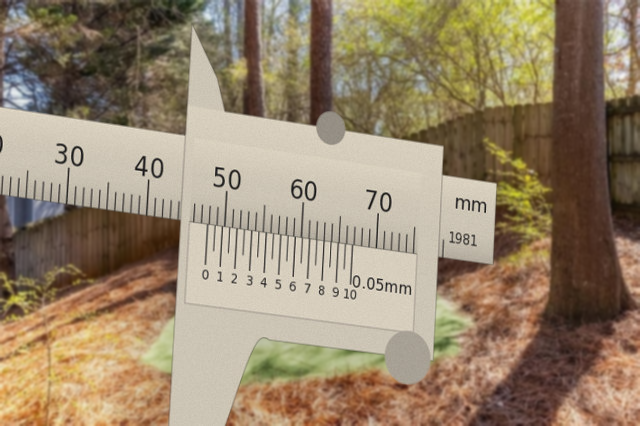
value=47.8 unit=mm
